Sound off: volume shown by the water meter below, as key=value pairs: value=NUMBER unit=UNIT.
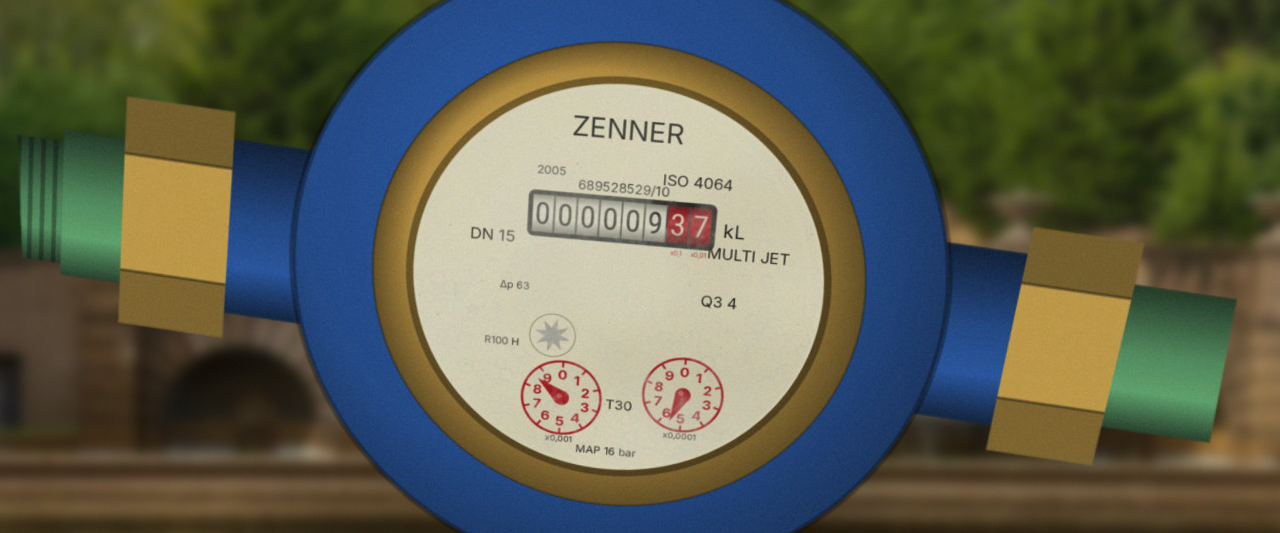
value=9.3785 unit=kL
